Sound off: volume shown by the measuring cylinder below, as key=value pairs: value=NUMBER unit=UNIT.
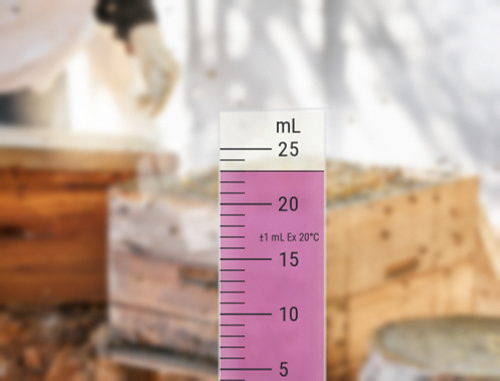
value=23 unit=mL
